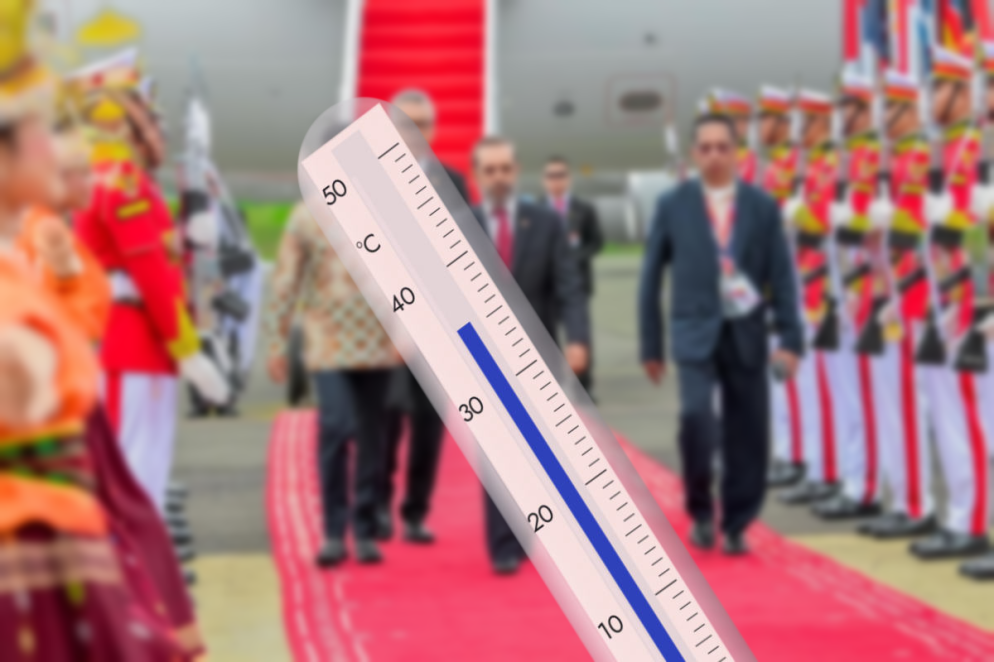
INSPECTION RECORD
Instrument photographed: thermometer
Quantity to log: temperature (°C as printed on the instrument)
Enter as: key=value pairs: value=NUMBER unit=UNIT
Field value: value=35.5 unit=°C
